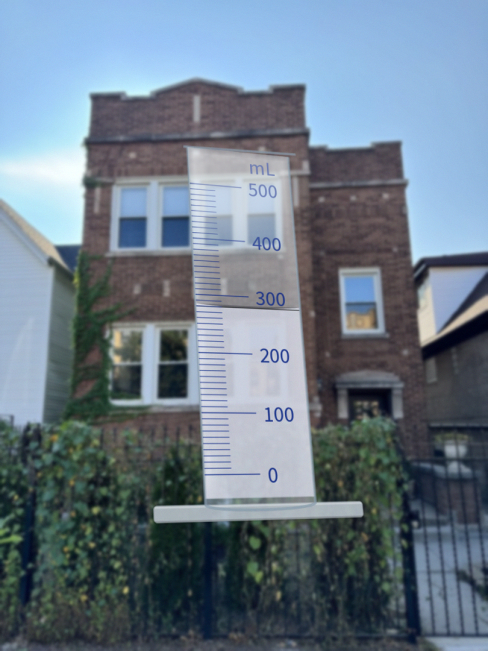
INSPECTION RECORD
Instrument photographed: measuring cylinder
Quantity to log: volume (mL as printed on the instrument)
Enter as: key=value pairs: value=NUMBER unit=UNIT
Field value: value=280 unit=mL
